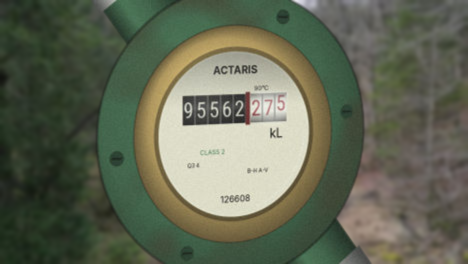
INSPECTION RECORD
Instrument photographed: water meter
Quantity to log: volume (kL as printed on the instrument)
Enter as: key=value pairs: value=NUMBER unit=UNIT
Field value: value=95562.275 unit=kL
